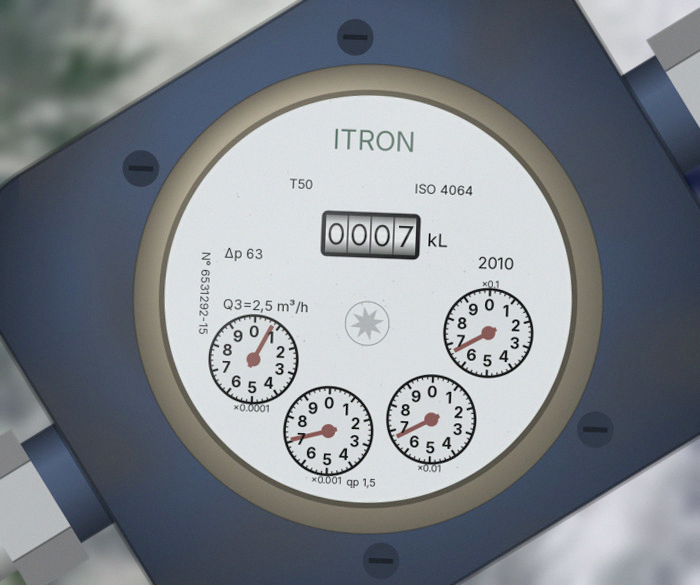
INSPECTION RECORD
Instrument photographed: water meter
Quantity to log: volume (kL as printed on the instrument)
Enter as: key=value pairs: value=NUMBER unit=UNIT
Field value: value=7.6670 unit=kL
